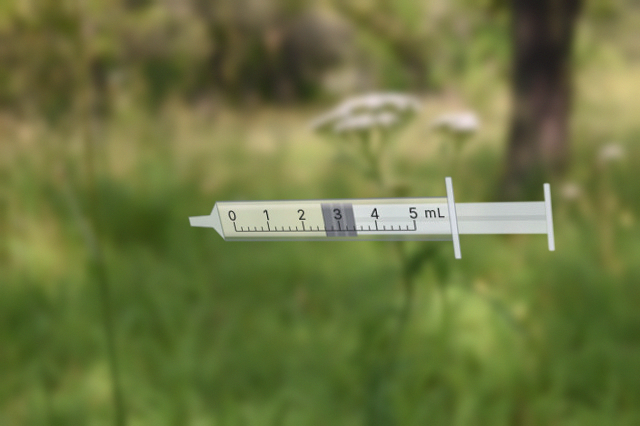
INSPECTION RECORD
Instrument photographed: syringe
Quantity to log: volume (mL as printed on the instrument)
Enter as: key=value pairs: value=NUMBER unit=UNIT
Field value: value=2.6 unit=mL
